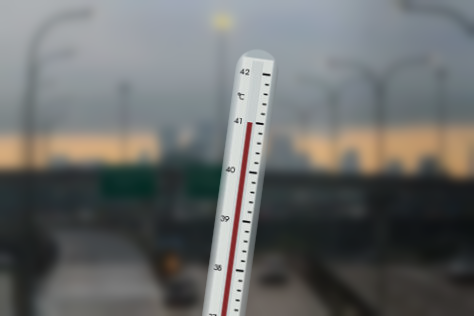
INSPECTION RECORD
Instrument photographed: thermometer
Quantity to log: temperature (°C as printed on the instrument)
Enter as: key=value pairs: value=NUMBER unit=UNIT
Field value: value=41 unit=°C
